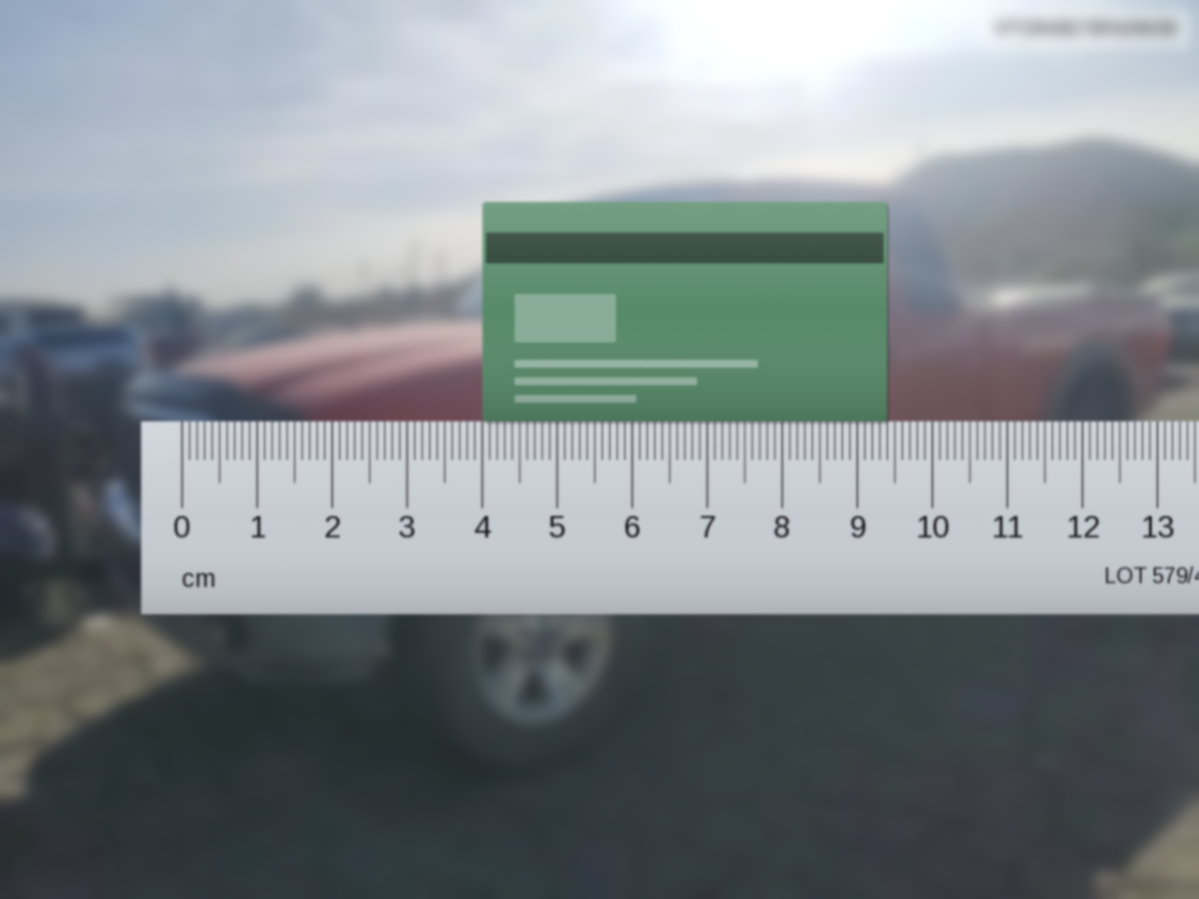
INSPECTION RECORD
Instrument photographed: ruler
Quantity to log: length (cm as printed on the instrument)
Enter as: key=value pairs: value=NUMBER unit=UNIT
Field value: value=5.4 unit=cm
